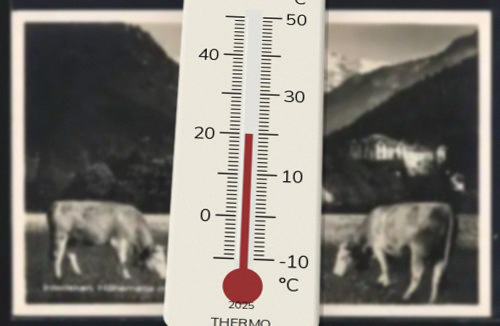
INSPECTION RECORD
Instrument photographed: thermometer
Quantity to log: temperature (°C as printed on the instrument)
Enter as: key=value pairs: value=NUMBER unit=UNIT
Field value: value=20 unit=°C
